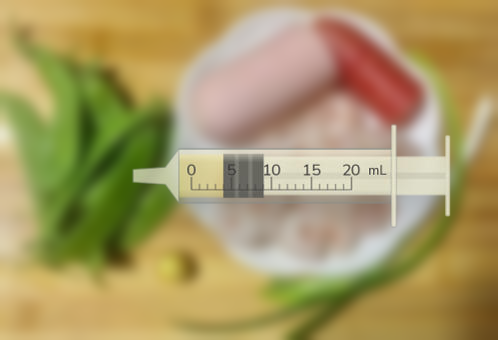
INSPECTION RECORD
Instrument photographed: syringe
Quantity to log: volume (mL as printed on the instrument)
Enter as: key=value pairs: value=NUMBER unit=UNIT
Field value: value=4 unit=mL
